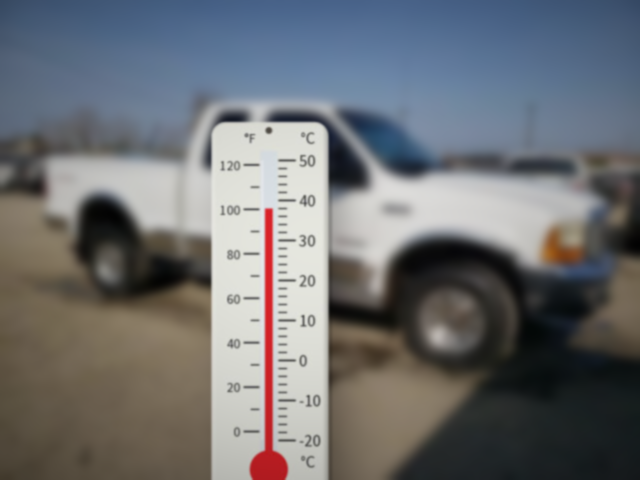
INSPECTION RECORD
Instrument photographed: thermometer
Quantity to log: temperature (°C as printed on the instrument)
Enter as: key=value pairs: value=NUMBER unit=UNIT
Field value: value=38 unit=°C
